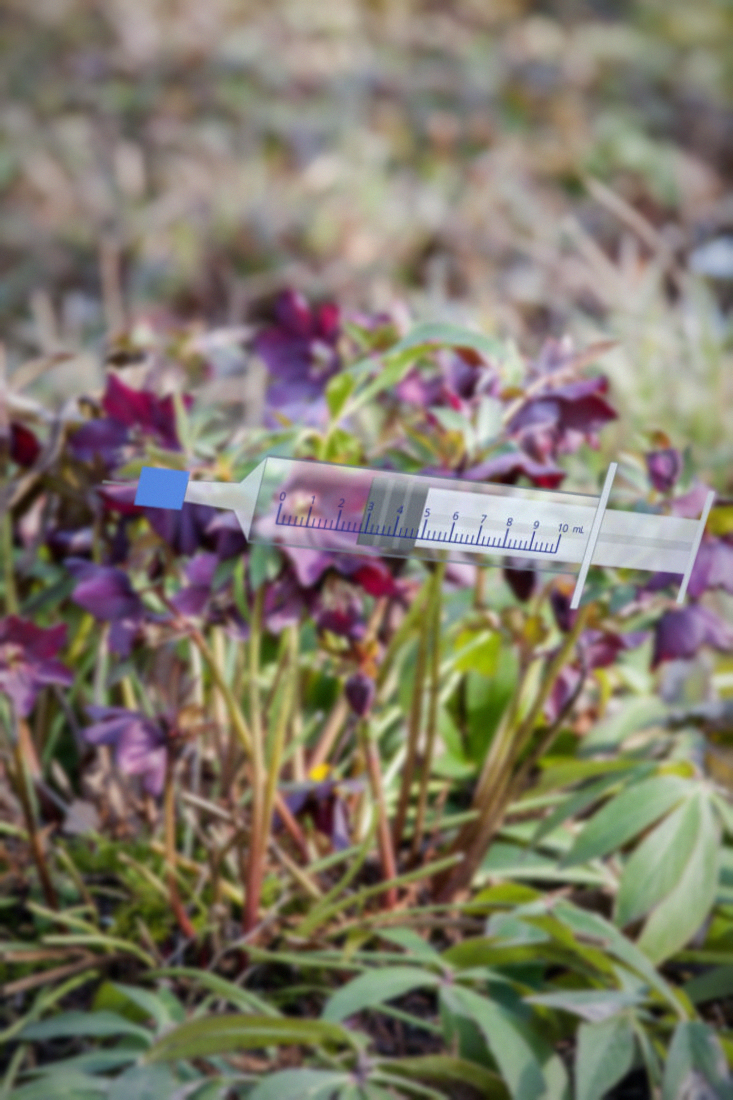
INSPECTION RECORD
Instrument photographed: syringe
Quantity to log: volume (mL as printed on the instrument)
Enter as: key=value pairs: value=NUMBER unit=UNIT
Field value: value=2.8 unit=mL
